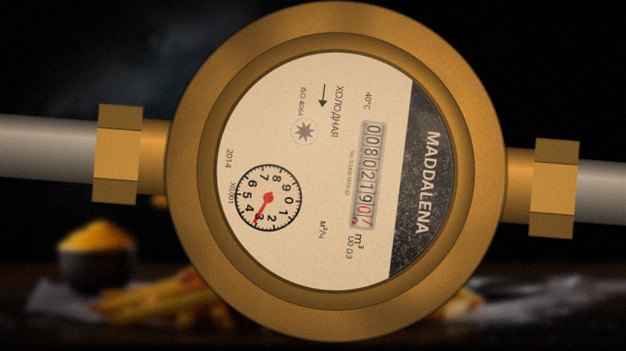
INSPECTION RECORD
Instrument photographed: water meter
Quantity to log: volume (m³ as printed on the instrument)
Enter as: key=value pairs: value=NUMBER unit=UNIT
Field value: value=80219.073 unit=m³
